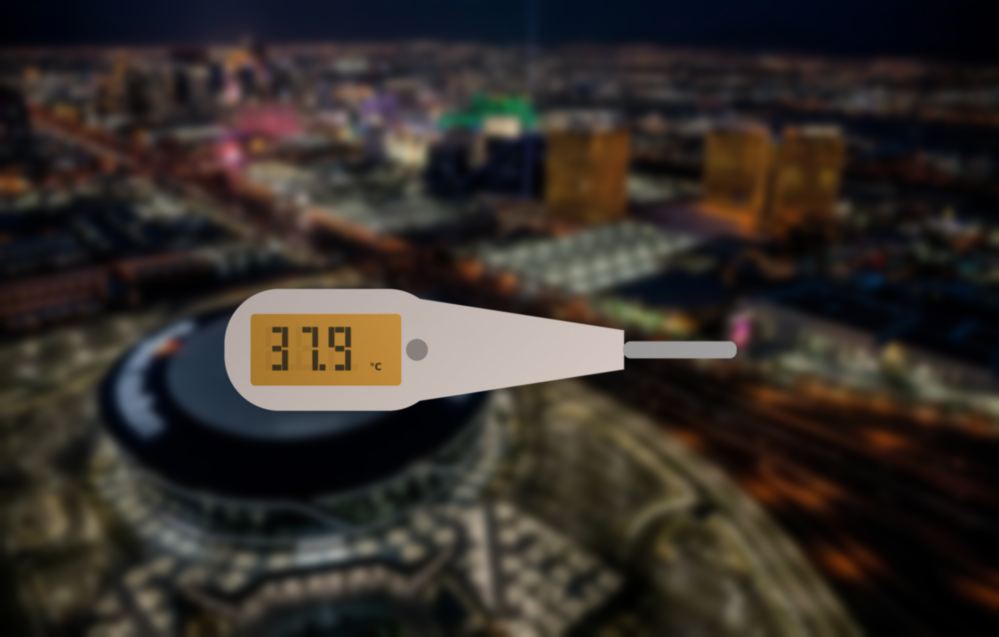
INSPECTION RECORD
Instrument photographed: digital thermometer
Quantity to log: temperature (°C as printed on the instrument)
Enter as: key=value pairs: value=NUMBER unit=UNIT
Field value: value=37.9 unit=°C
